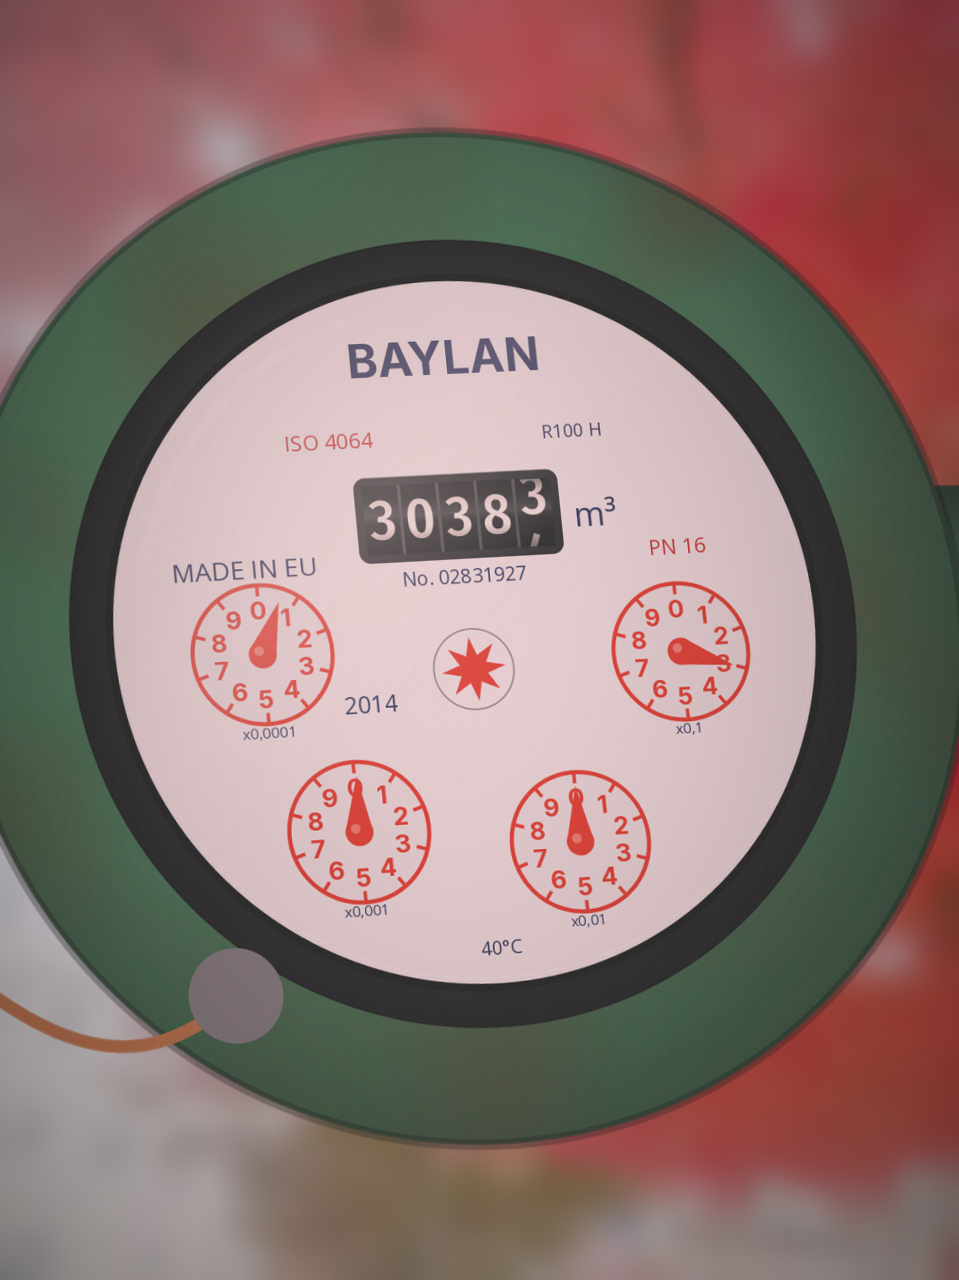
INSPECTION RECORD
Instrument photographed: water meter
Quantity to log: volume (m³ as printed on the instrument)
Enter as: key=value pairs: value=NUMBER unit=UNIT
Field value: value=30383.3000 unit=m³
